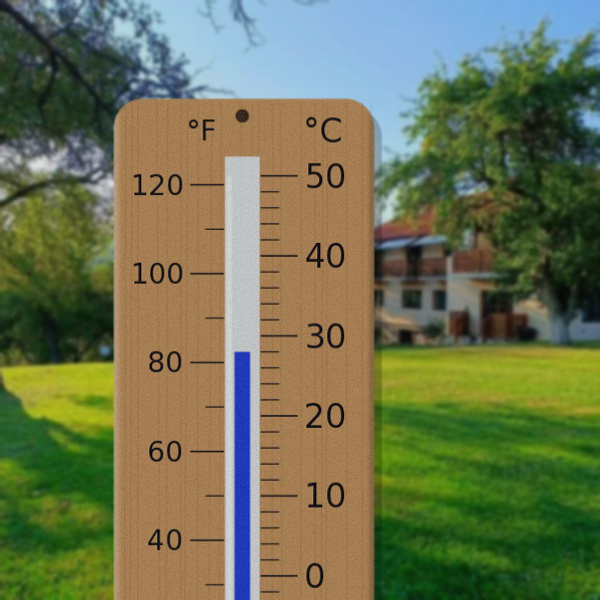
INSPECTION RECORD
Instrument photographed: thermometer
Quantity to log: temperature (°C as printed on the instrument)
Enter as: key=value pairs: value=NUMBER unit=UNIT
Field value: value=28 unit=°C
